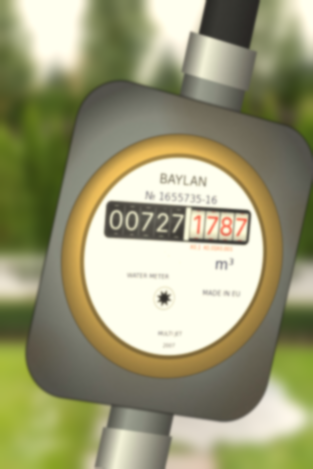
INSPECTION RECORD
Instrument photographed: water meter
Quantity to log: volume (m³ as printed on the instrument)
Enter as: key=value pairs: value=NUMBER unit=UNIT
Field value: value=727.1787 unit=m³
